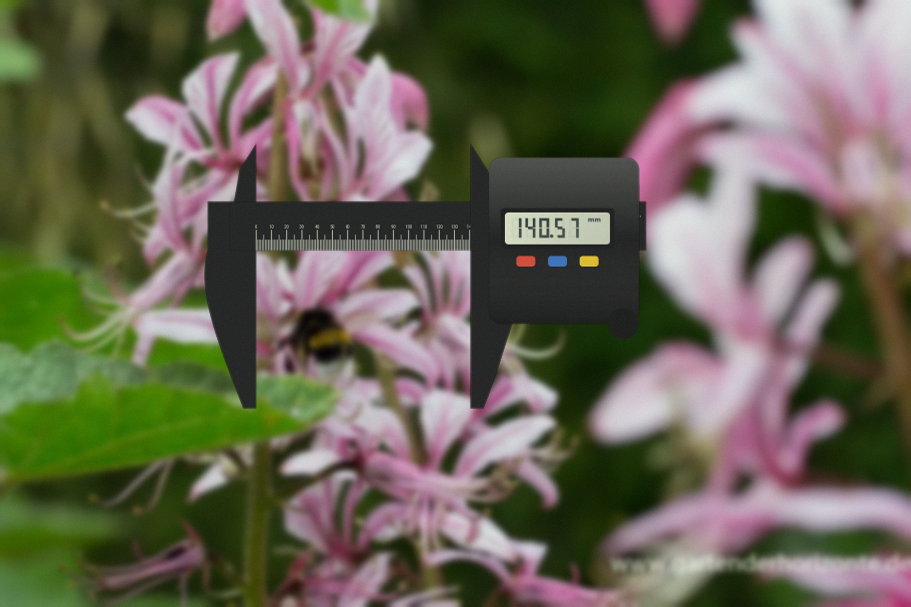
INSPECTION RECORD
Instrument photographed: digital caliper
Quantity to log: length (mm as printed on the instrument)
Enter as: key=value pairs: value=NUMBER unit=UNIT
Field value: value=140.57 unit=mm
